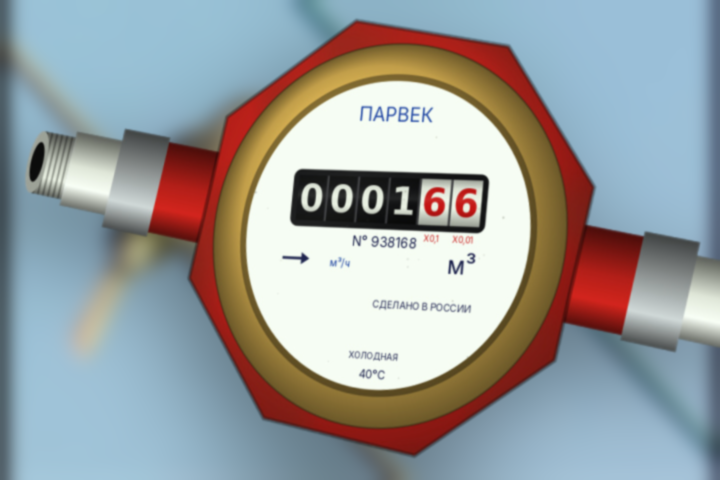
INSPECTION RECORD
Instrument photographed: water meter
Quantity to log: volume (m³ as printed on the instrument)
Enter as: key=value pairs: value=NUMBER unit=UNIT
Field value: value=1.66 unit=m³
